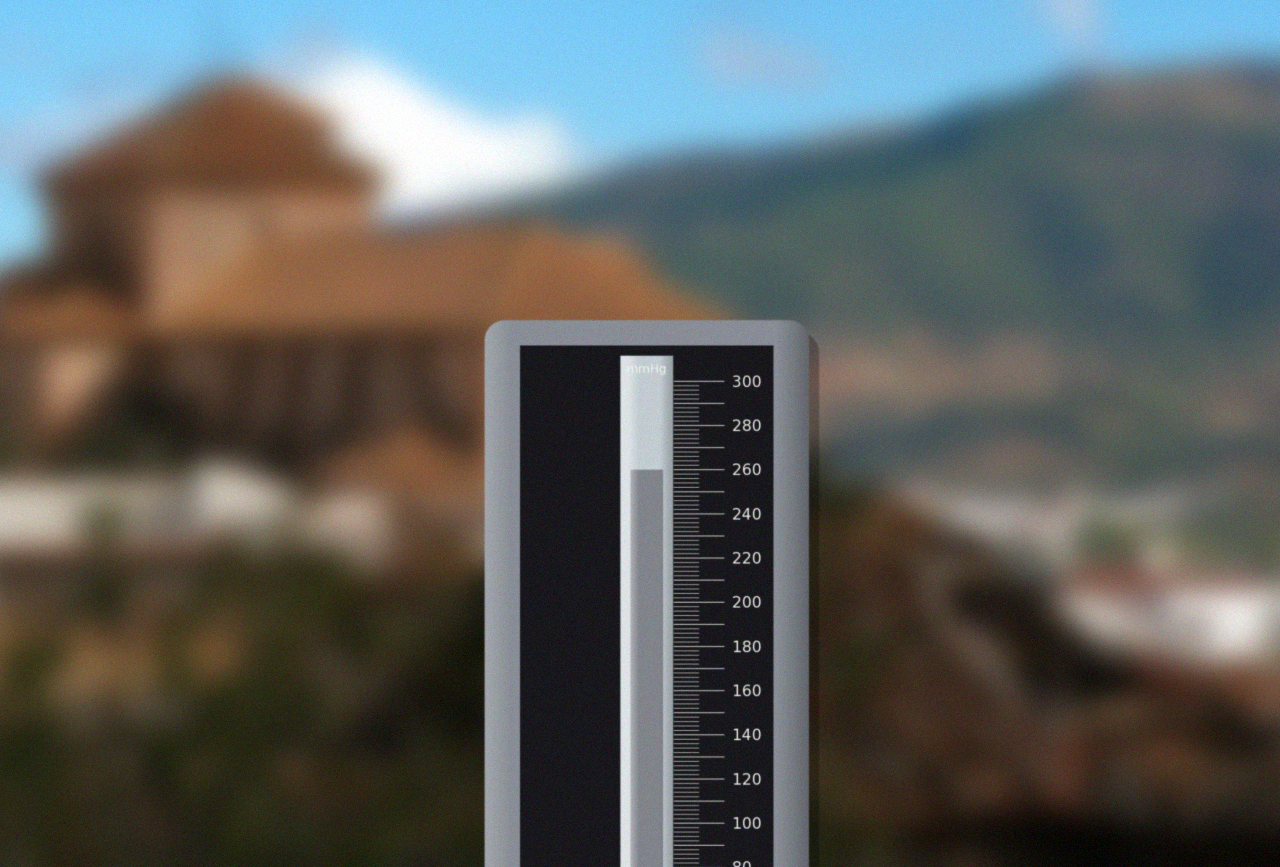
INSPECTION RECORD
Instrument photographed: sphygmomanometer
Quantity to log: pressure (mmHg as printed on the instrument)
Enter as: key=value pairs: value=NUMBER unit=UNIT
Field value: value=260 unit=mmHg
